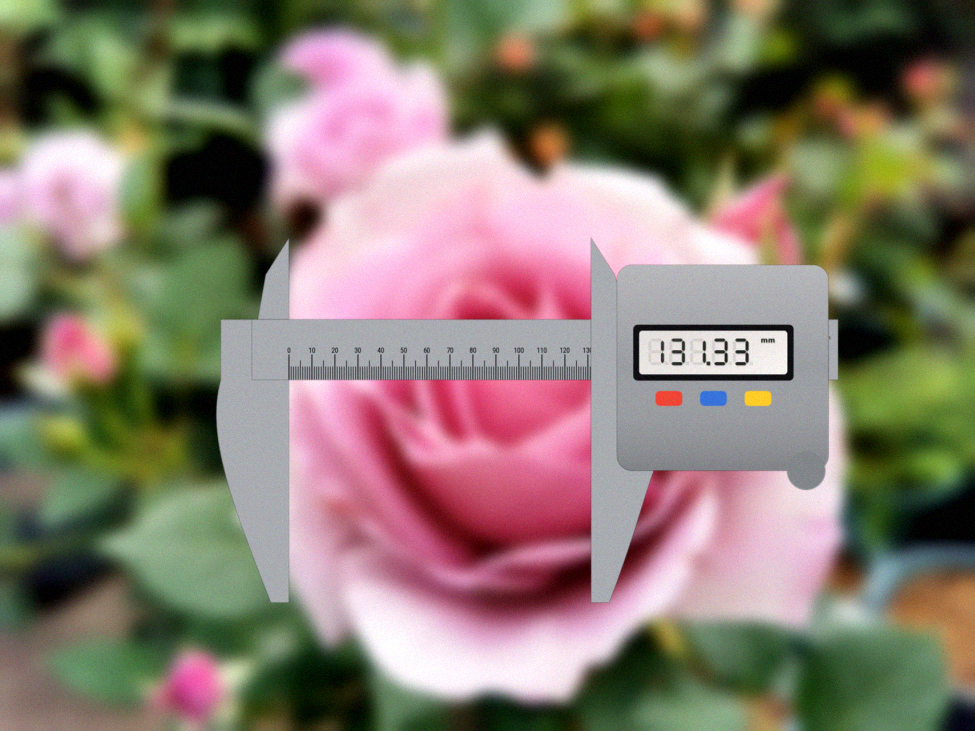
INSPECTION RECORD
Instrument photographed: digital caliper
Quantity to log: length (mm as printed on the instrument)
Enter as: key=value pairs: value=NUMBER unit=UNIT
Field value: value=131.33 unit=mm
